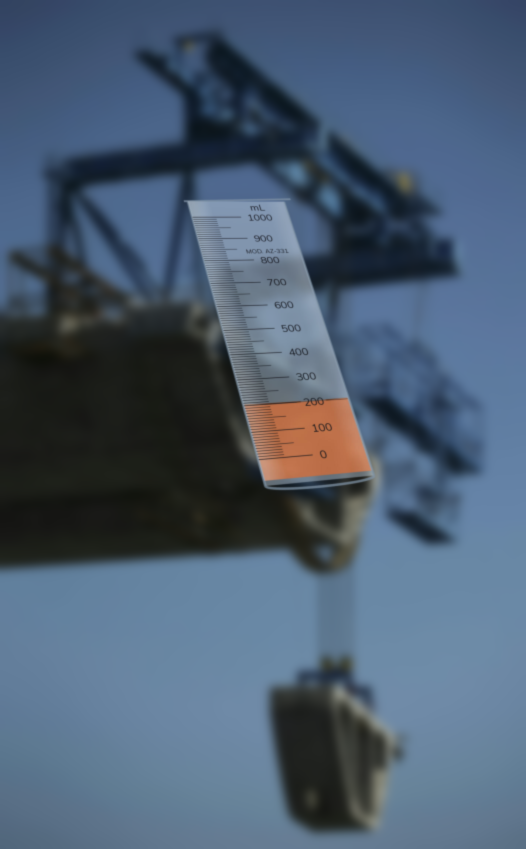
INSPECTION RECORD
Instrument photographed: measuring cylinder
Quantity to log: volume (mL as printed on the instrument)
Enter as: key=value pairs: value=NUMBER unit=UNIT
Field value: value=200 unit=mL
